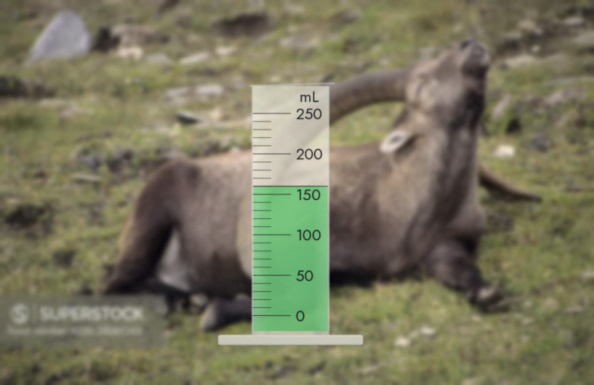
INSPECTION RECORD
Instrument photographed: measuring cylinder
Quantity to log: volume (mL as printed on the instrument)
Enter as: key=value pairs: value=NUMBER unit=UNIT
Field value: value=160 unit=mL
